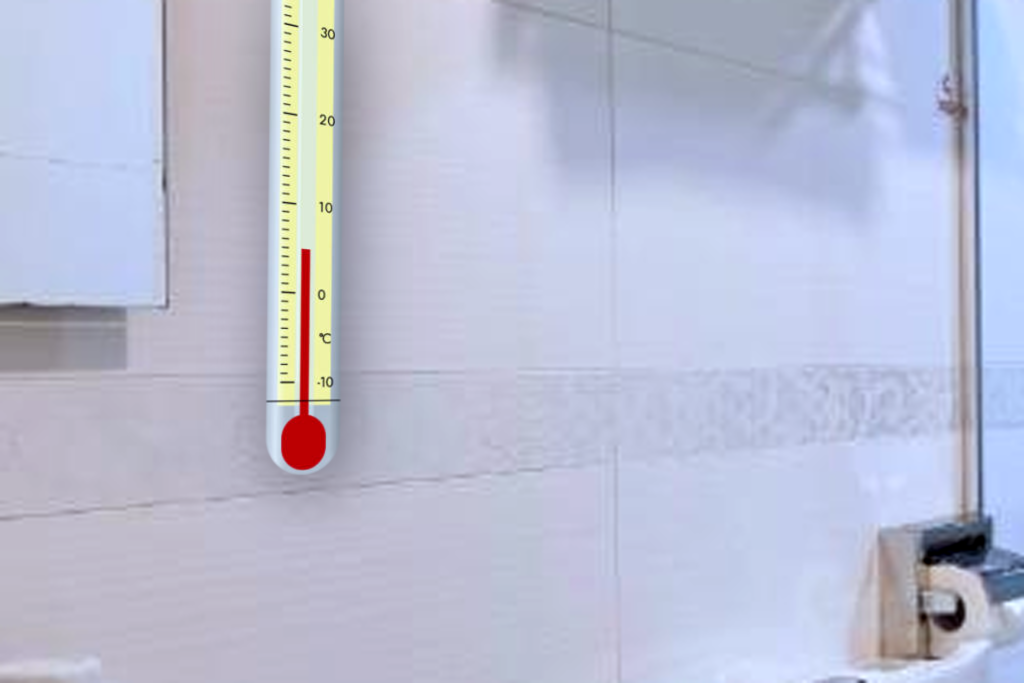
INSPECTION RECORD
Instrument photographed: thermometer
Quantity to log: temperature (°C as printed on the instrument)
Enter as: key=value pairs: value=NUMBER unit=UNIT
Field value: value=5 unit=°C
